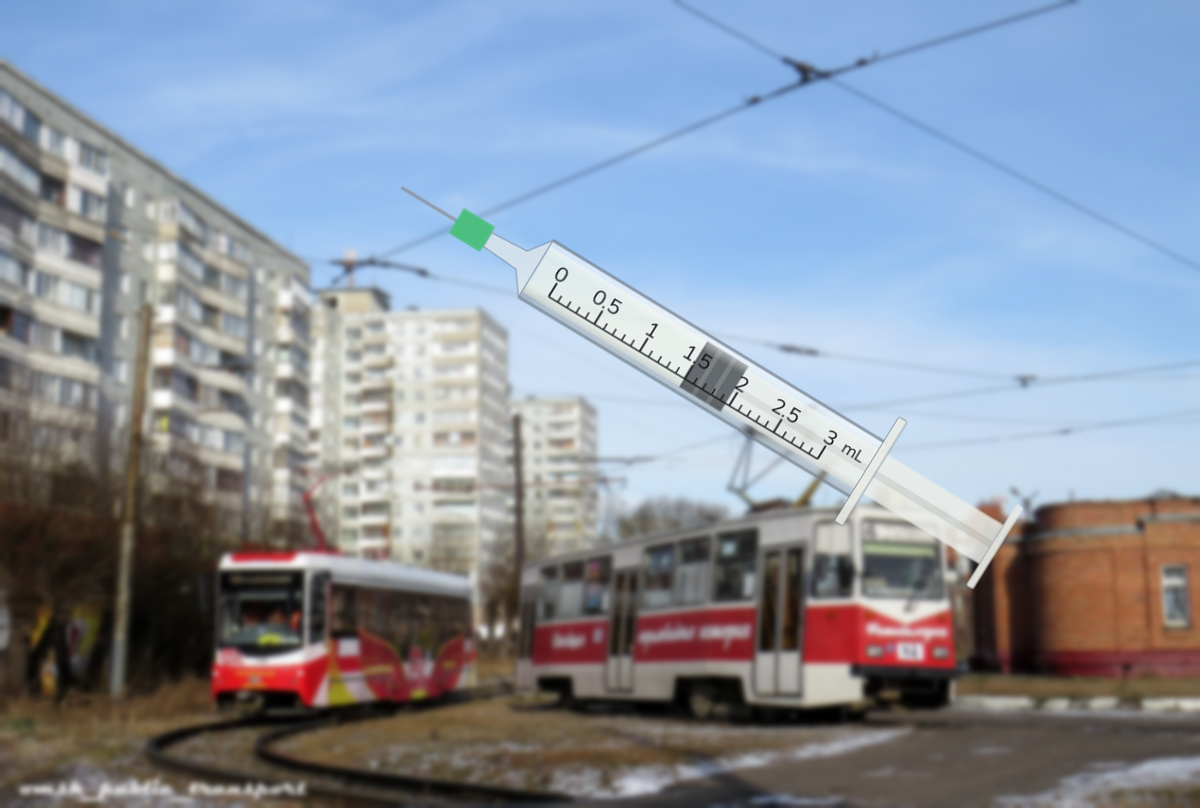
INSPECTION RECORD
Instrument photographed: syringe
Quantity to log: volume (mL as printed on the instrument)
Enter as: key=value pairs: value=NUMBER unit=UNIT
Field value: value=1.5 unit=mL
